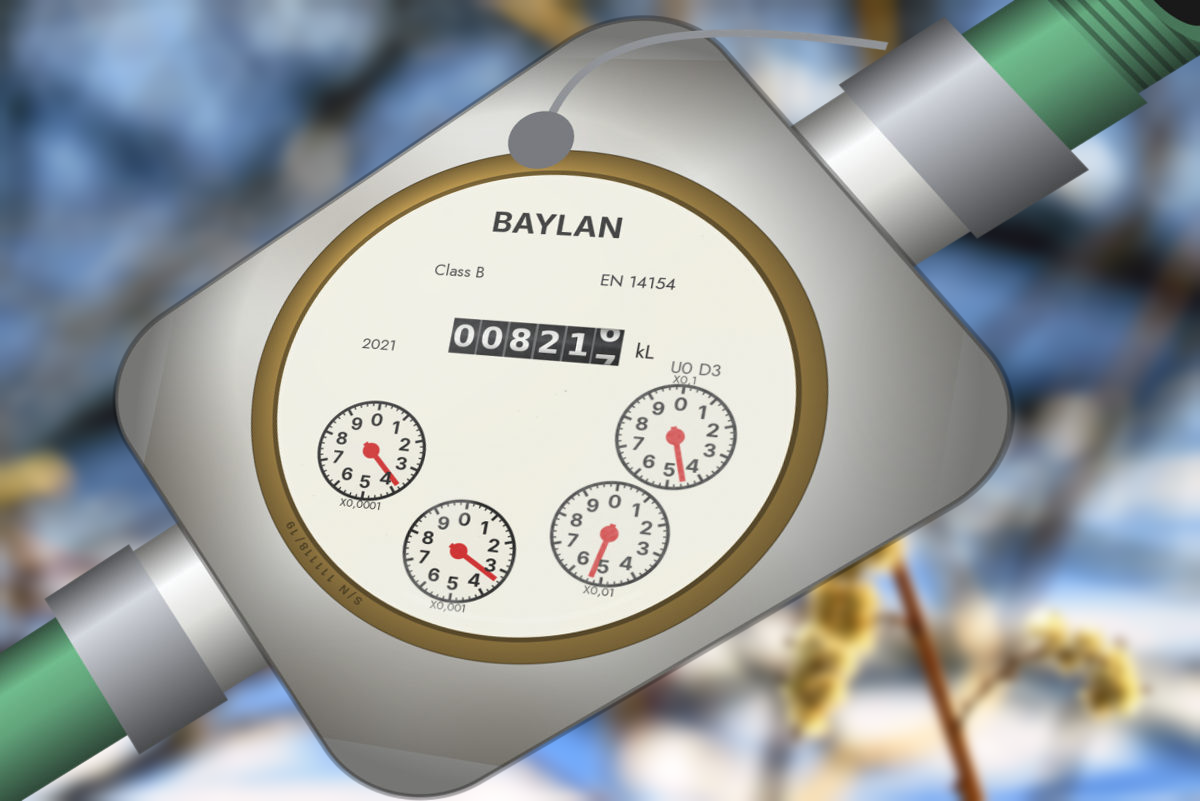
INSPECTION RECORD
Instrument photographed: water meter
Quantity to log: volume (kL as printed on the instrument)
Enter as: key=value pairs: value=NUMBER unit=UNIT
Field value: value=8216.4533 unit=kL
